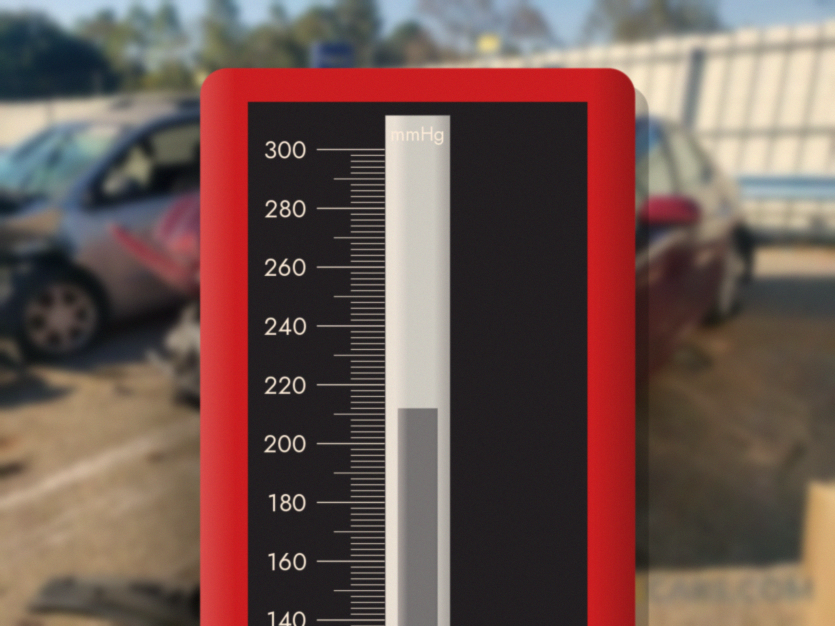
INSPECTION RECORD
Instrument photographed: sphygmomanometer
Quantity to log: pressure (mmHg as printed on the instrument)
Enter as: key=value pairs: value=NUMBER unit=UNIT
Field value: value=212 unit=mmHg
